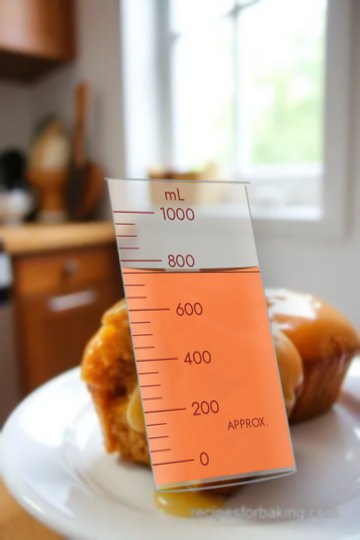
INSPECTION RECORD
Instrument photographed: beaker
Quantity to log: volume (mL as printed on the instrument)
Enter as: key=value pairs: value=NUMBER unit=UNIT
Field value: value=750 unit=mL
